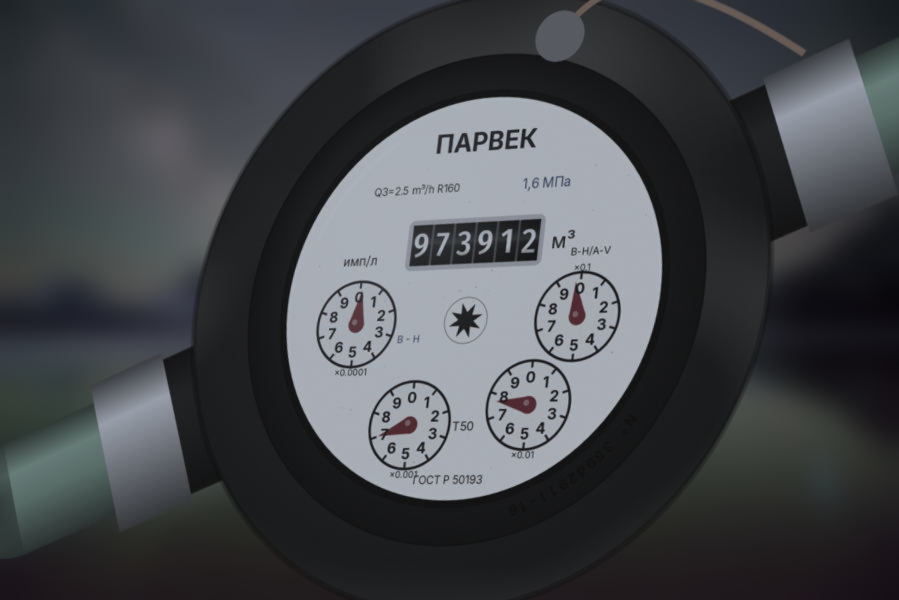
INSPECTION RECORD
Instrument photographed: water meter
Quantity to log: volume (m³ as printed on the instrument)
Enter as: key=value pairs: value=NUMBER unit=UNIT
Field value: value=973911.9770 unit=m³
